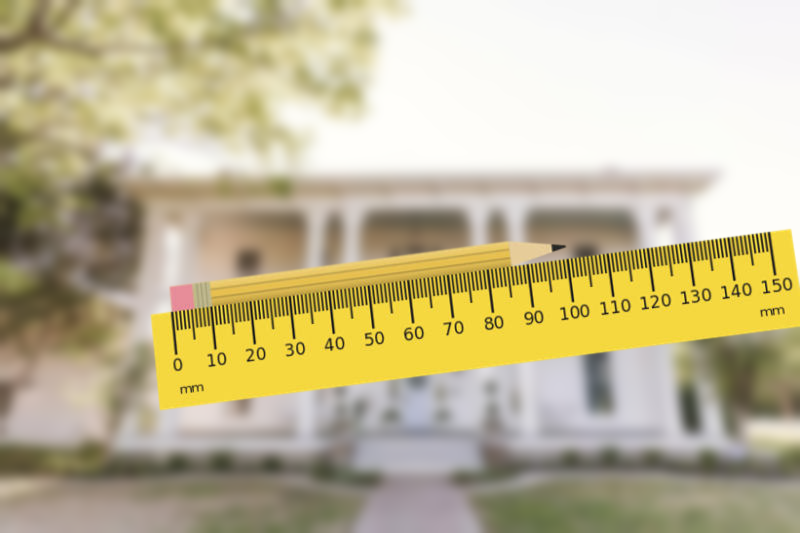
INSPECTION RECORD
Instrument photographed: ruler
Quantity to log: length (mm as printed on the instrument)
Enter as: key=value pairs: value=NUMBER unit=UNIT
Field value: value=100 unit=mm
